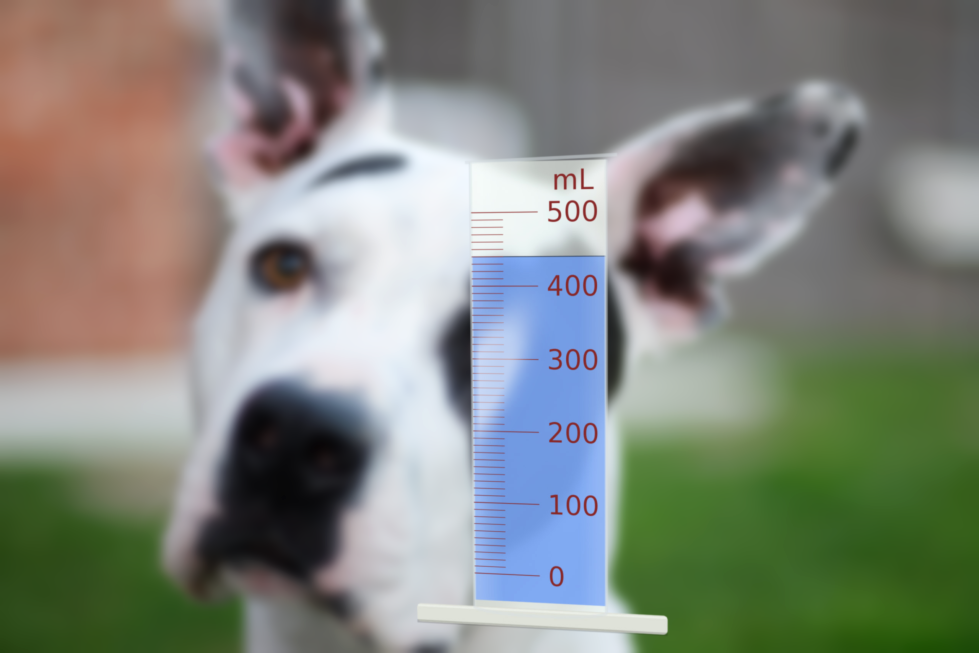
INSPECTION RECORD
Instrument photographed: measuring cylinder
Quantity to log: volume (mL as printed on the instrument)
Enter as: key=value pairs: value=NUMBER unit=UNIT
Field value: value=440 unit=mL
